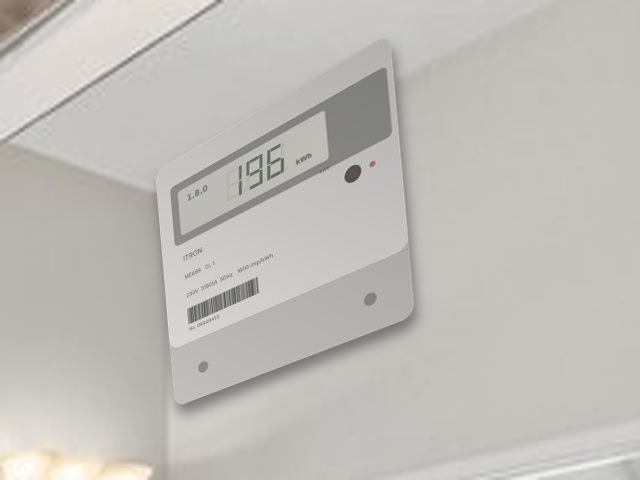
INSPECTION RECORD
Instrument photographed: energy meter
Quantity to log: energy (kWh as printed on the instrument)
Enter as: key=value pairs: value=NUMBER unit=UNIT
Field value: value=196 unit=kWh
